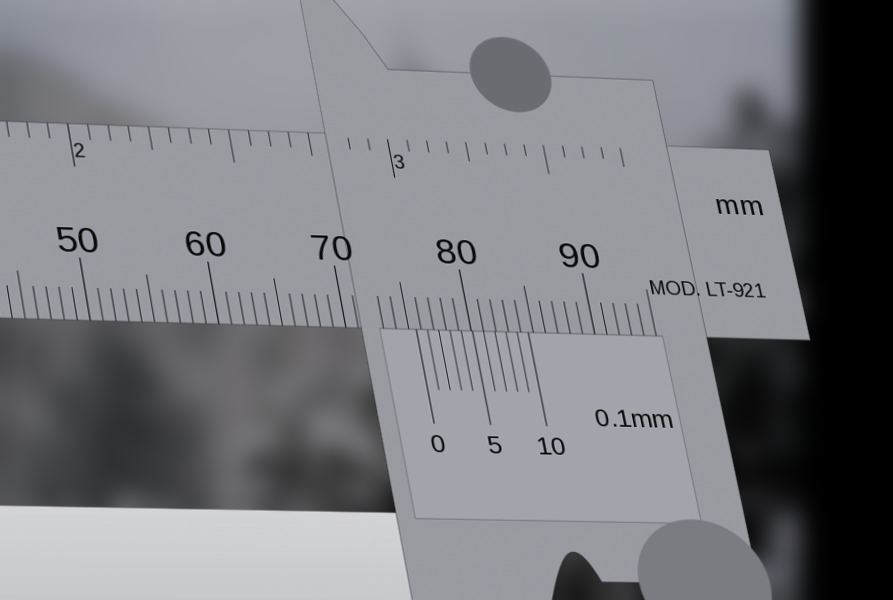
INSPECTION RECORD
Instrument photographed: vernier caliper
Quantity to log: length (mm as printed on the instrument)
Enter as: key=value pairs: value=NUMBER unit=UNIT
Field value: value=75.6 unit=mm
